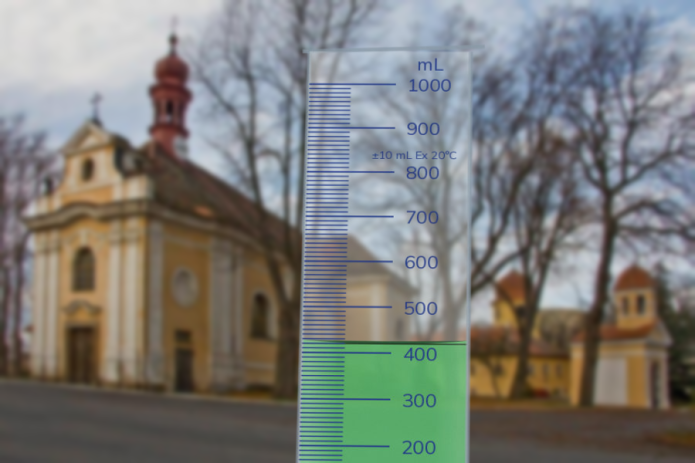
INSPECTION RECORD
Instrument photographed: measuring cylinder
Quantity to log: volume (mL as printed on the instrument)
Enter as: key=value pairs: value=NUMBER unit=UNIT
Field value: value=420 unit=mL
